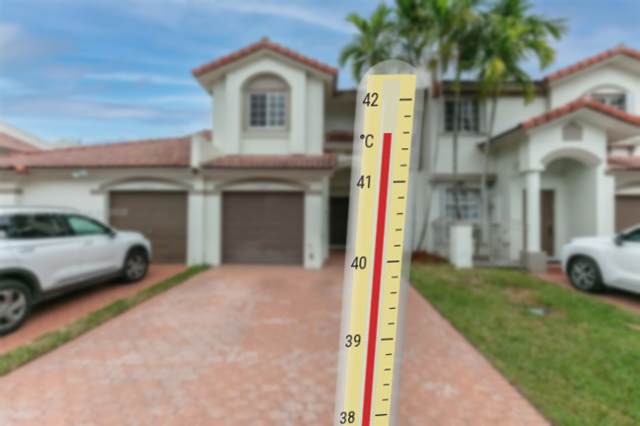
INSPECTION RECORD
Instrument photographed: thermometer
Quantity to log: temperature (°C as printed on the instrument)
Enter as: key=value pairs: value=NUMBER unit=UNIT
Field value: value=41.6 unit=°C
